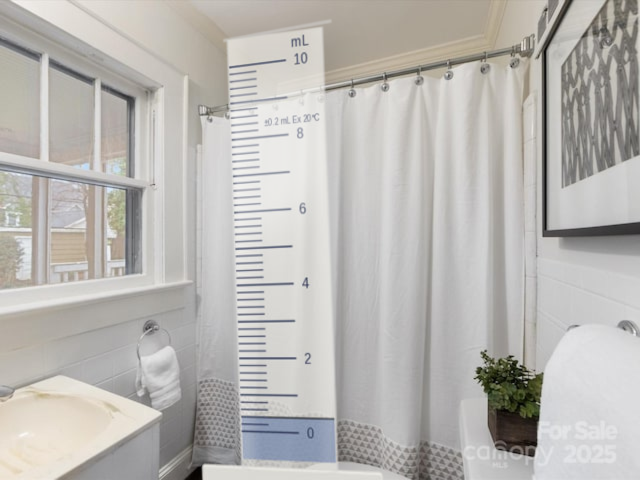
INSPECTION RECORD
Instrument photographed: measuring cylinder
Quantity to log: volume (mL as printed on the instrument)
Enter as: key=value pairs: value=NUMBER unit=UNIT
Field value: value=0.4 unit=mL
